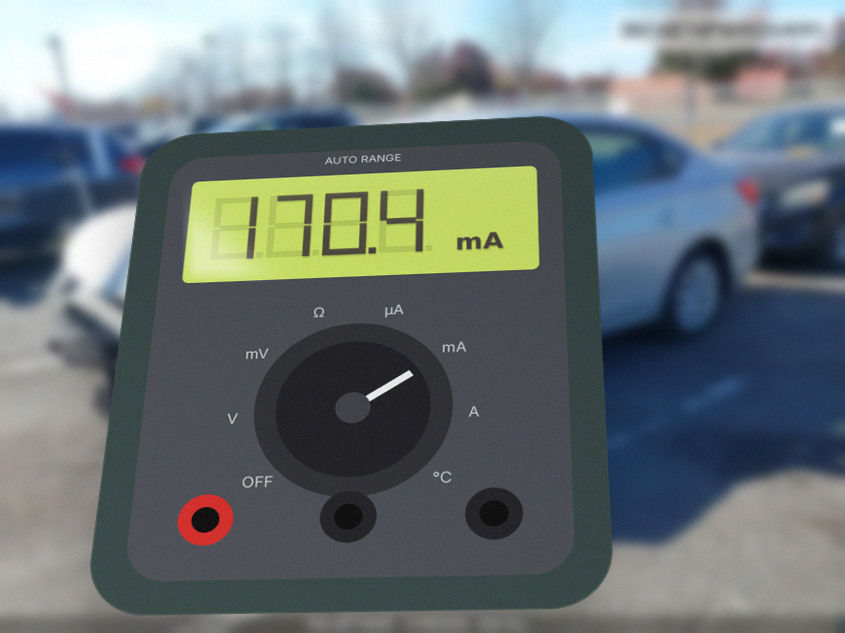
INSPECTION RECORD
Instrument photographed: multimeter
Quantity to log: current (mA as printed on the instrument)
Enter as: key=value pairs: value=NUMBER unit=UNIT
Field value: value=170.4 unit=mA
